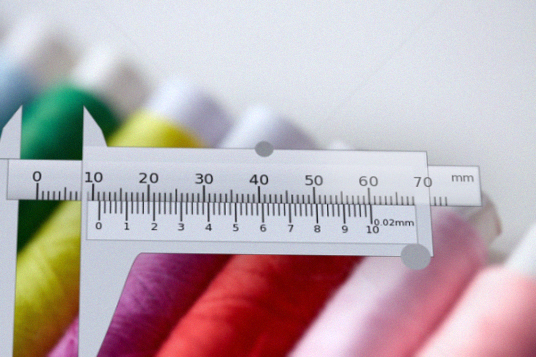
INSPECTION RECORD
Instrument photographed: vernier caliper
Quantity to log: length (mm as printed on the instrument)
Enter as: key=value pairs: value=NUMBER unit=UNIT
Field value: value=11.2 unit=mm
